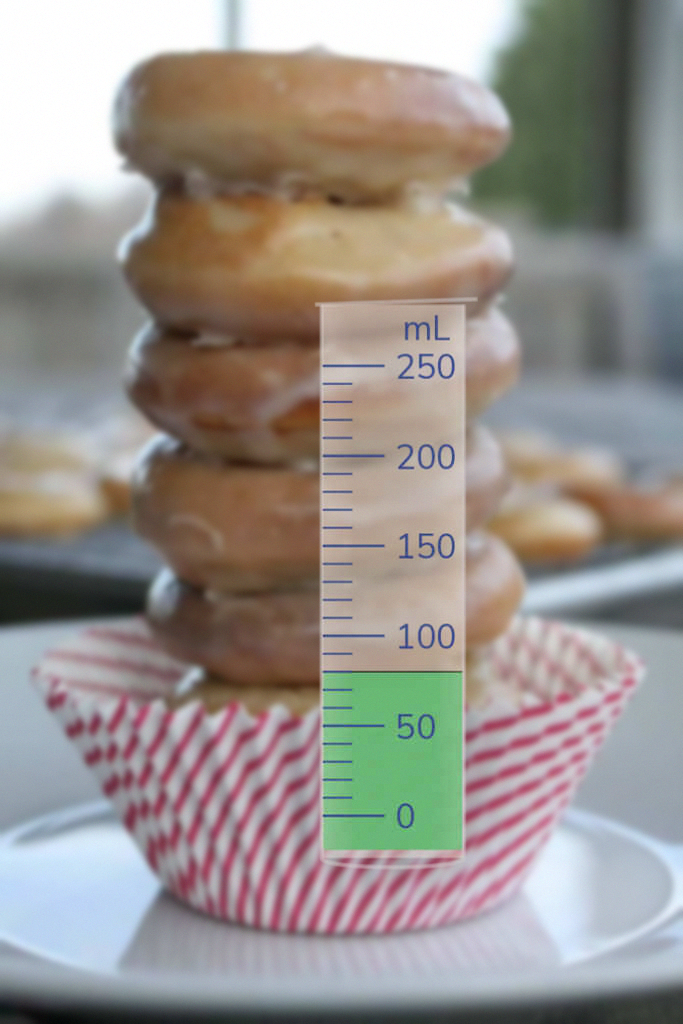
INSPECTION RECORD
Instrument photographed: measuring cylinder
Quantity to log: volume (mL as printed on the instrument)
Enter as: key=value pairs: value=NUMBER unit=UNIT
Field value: value=80 unit=mL
